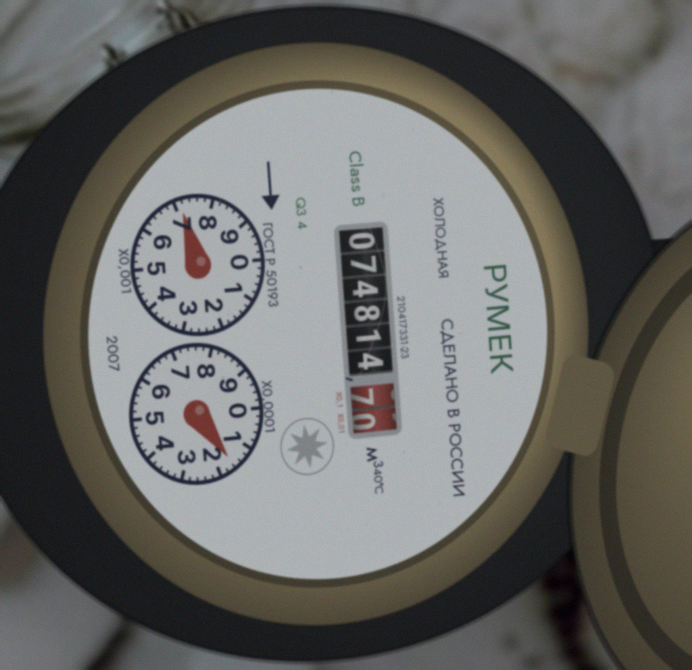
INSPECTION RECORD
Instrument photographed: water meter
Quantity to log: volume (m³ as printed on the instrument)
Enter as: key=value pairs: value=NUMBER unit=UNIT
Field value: value=74814.6971 unit=m³
